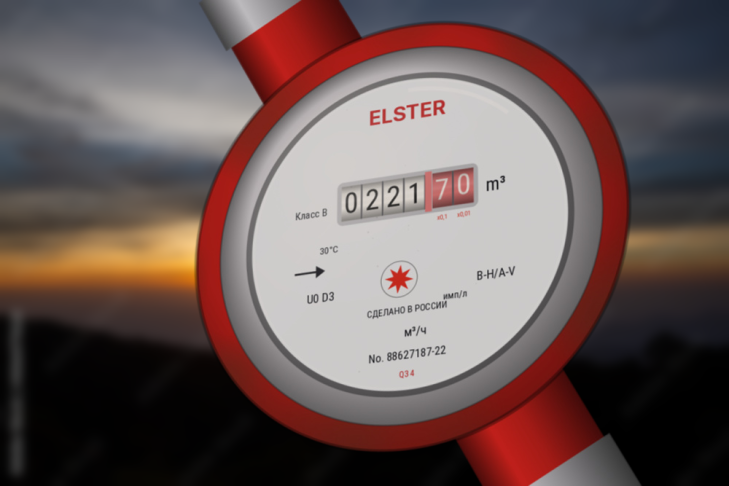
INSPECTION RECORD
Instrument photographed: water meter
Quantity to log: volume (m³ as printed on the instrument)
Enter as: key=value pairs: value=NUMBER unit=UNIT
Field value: value=221.70 unit=m³
